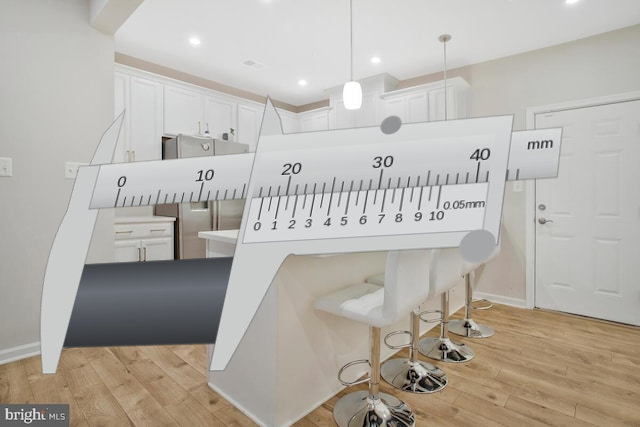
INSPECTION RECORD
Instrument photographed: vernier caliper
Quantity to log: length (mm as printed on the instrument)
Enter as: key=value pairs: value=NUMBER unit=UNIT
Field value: value=17.4 unit=mm
